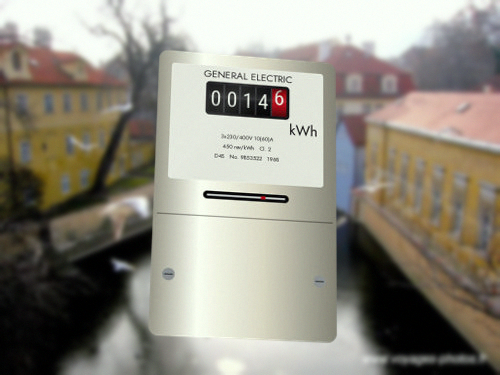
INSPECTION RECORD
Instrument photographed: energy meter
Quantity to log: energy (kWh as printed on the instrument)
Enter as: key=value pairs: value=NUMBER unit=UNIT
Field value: value=14.6 unit=kWh
